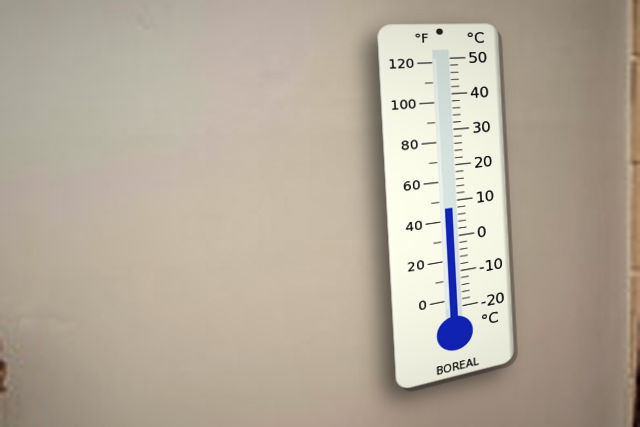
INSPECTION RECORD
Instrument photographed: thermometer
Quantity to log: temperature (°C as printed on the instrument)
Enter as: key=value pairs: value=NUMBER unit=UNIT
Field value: value=8 unit=°C
